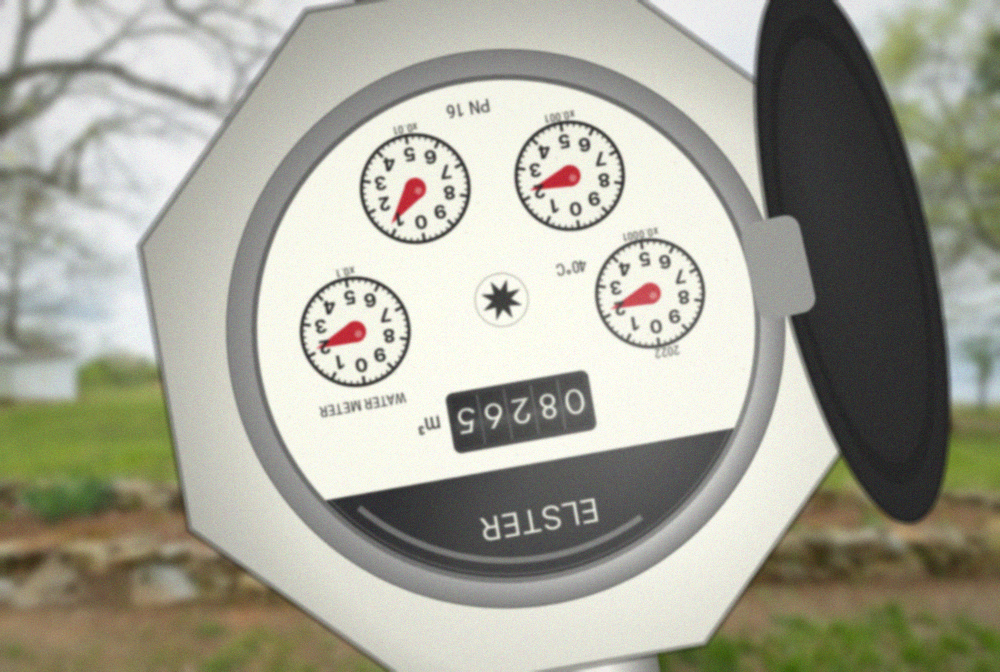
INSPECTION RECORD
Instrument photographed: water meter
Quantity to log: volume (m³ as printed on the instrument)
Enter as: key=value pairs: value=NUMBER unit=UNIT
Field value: value=8265.2122 unit=m³
